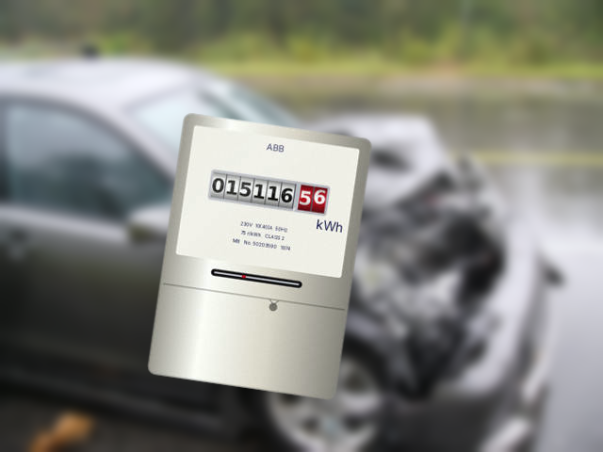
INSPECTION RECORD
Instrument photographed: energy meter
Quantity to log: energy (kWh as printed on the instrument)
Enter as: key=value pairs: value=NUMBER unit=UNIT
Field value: value=15116.56 unit=kWh
